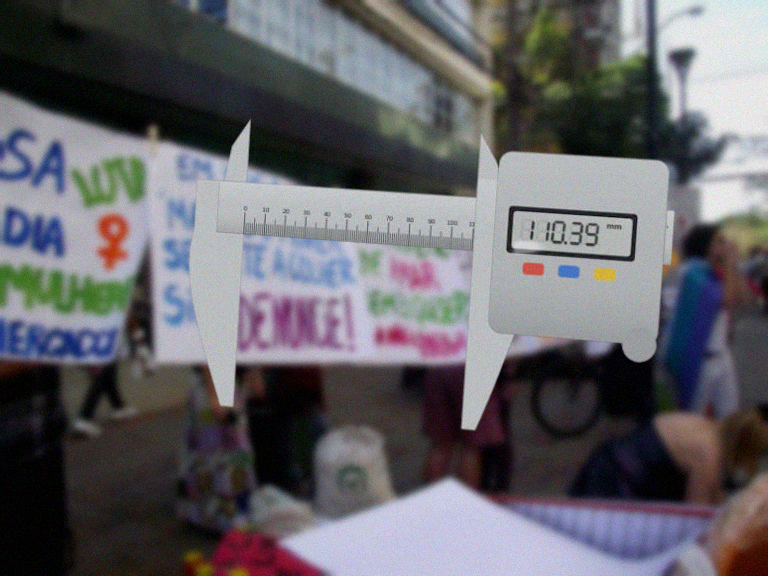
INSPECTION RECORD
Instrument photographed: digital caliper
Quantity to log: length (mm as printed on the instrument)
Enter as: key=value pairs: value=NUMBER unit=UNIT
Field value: value=110.39 unit=mm
